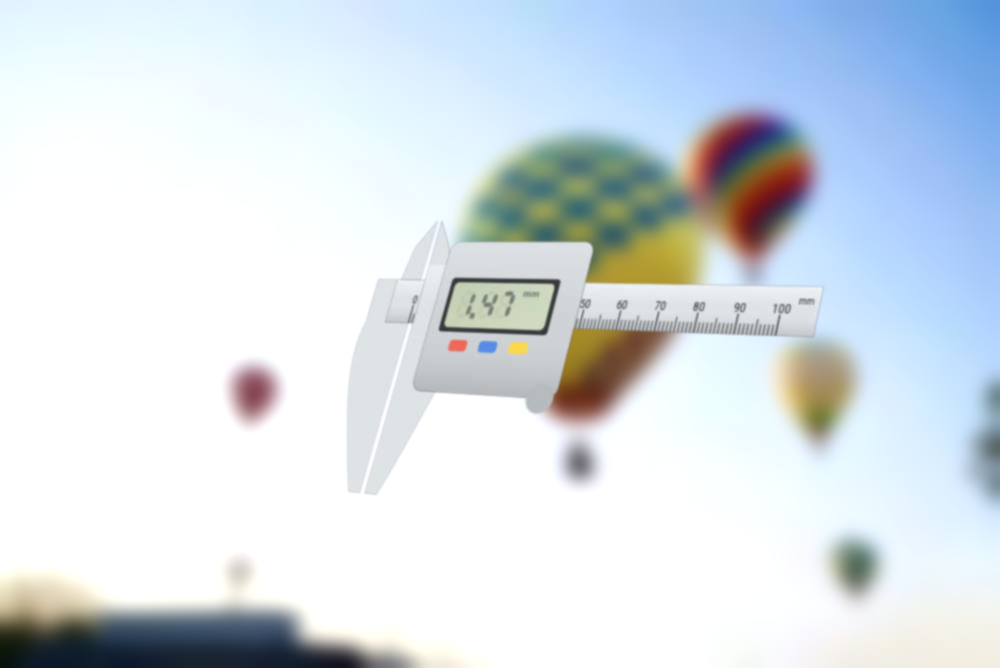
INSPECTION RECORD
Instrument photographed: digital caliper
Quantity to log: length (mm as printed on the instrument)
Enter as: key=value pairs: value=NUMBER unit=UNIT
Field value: value=1.47 unit=mm
